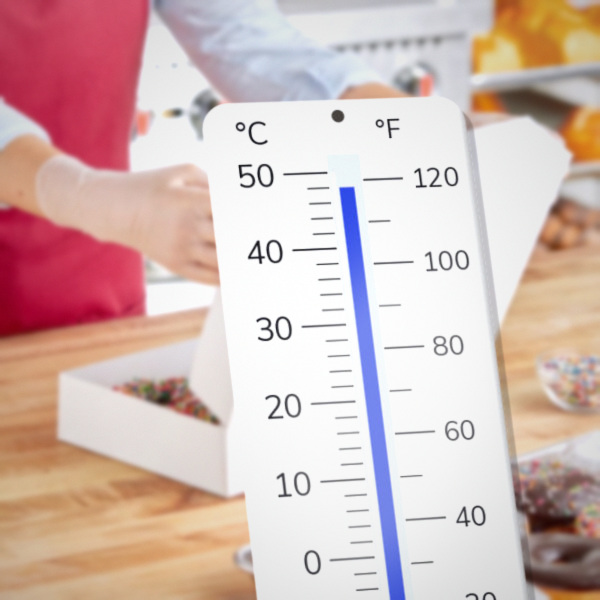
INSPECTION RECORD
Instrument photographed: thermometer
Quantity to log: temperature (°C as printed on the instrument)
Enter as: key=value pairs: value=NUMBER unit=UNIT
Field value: value=48 unit=°C
